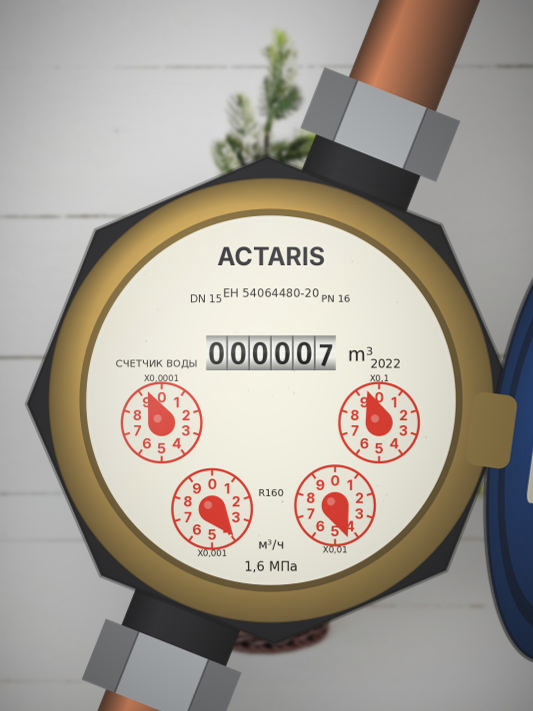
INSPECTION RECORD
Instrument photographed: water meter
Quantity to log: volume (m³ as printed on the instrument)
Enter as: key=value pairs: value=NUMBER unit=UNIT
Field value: value=6.9439 unit=m³
